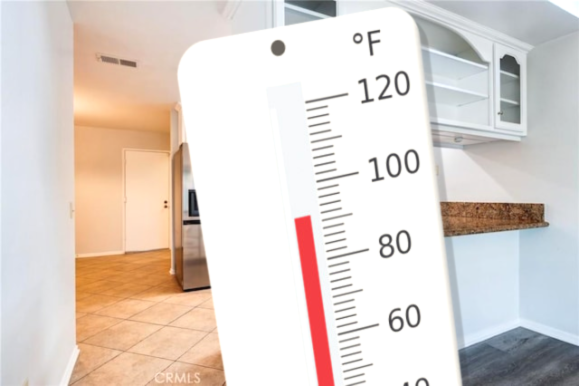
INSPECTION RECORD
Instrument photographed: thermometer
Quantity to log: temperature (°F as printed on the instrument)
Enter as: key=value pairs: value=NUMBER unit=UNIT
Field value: value=92 unit=°F
